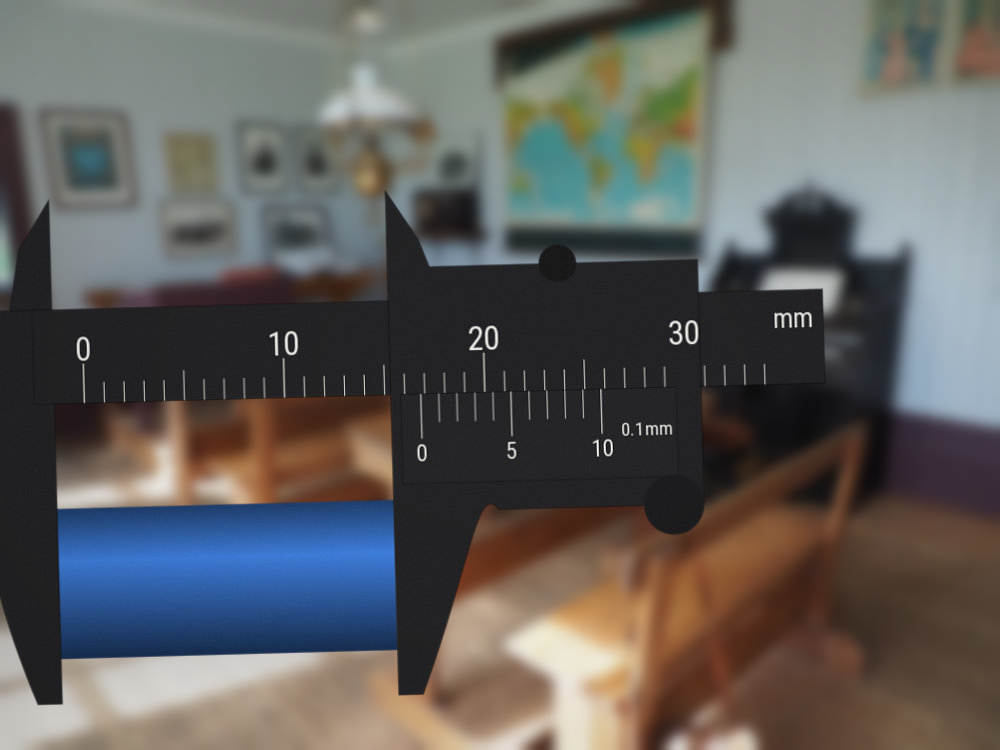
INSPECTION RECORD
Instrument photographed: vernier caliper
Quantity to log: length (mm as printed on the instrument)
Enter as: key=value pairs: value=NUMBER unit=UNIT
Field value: value=16.8 unit=mm
